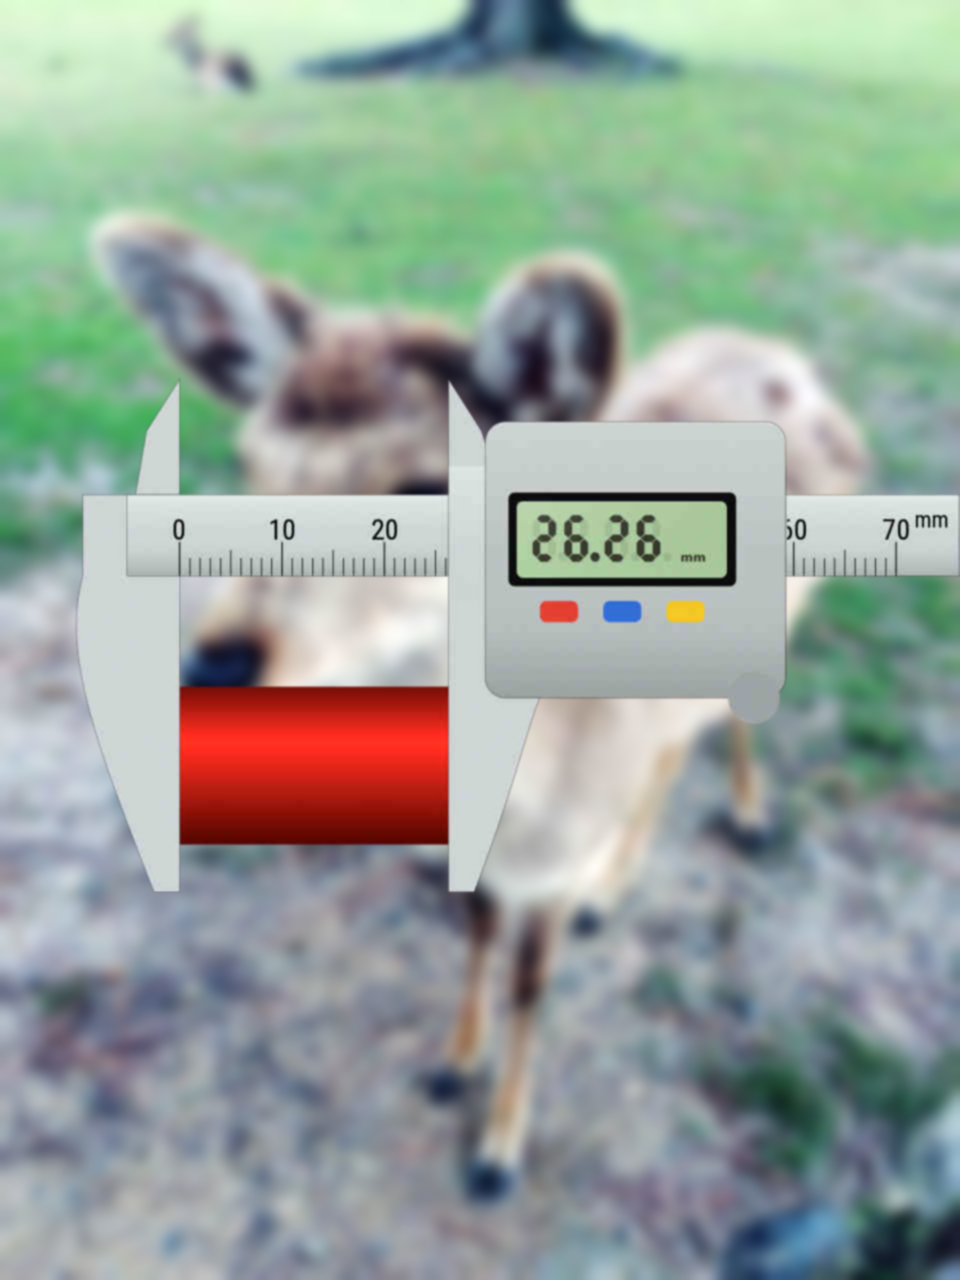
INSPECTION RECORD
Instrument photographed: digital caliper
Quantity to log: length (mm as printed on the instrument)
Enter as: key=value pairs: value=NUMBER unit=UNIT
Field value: value=26.26 unit=mm
